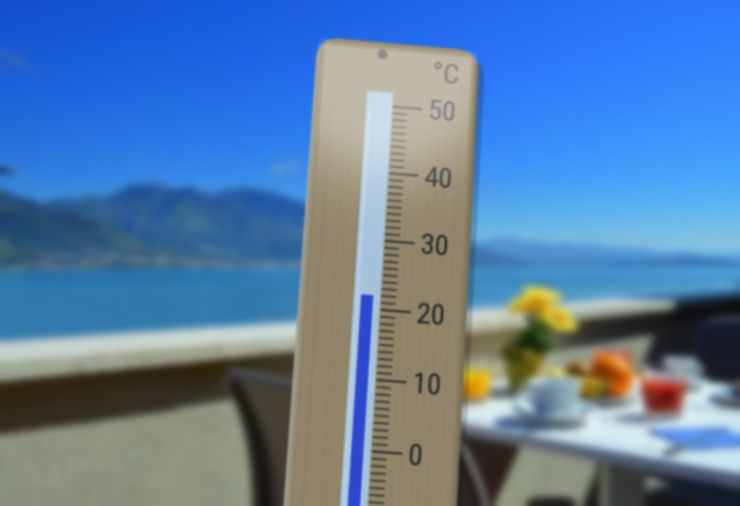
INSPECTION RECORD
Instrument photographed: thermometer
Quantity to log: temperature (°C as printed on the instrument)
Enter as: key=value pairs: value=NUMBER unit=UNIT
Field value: value=22 unit=°C
